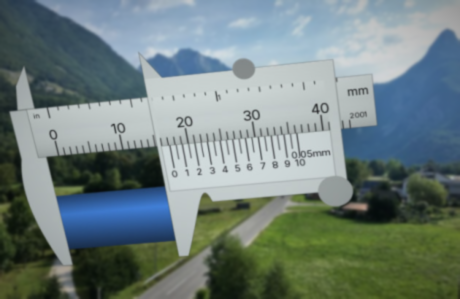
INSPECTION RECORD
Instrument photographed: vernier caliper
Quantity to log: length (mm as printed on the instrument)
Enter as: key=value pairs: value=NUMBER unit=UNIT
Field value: value=17.2 unit=mm
